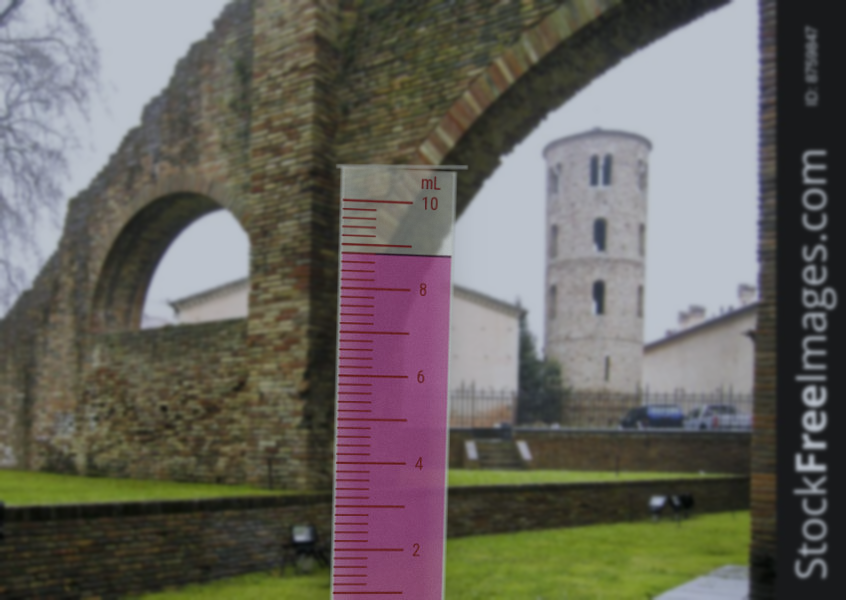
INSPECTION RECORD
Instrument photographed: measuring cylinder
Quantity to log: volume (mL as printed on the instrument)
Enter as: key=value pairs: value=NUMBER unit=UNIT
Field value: value=8.8 unit=mL
